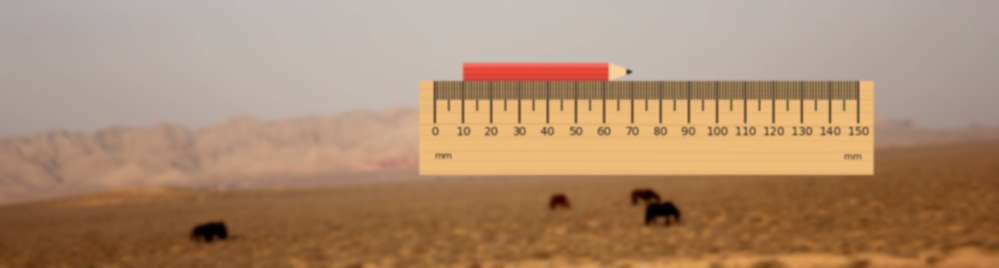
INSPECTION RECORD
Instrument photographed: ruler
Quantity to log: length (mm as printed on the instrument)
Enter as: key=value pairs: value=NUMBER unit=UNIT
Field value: value=60 unit=mm
